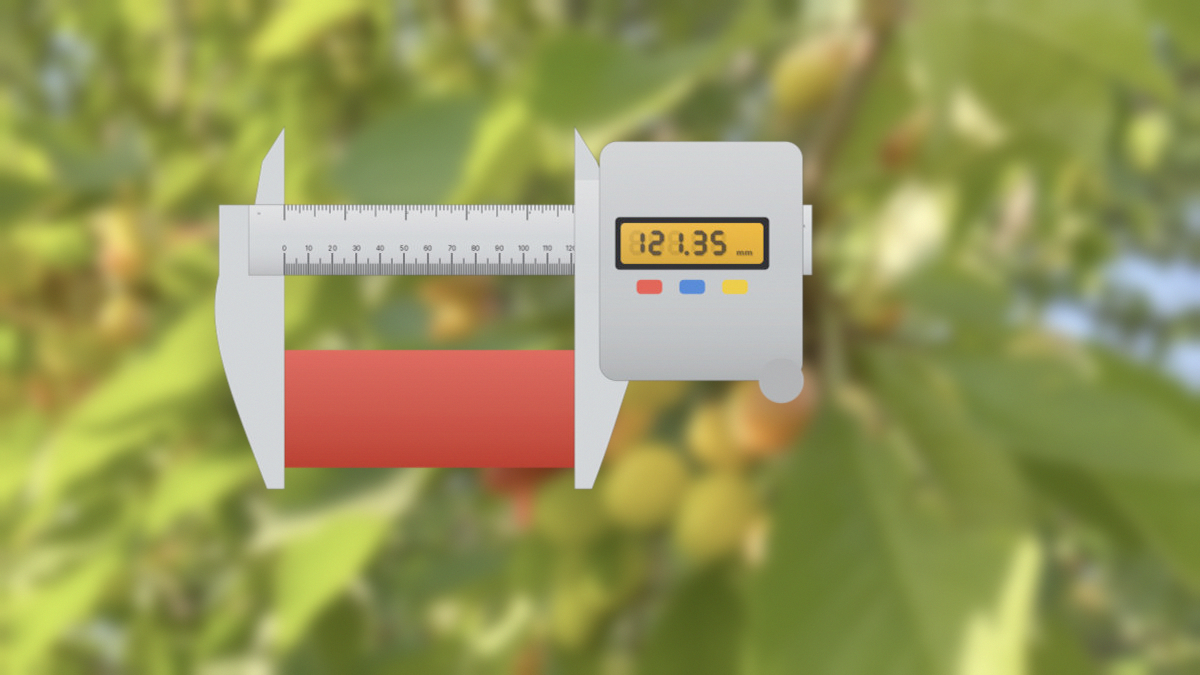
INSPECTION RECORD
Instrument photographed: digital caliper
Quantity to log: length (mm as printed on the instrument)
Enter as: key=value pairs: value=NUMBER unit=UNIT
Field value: value=121.35 unit=mm
